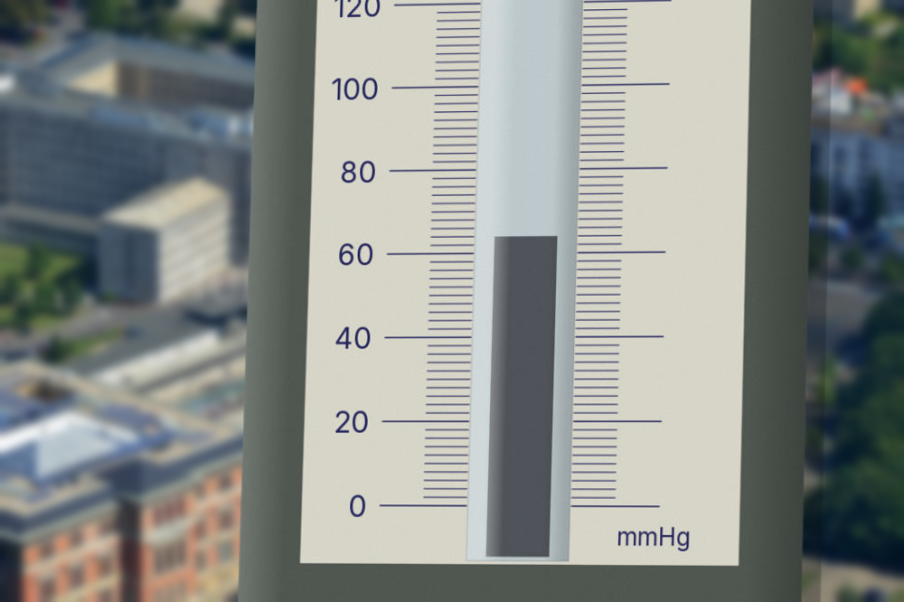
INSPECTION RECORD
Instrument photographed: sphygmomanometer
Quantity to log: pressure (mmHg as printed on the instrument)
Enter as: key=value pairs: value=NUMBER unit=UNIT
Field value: value=64 unit=mmHg
